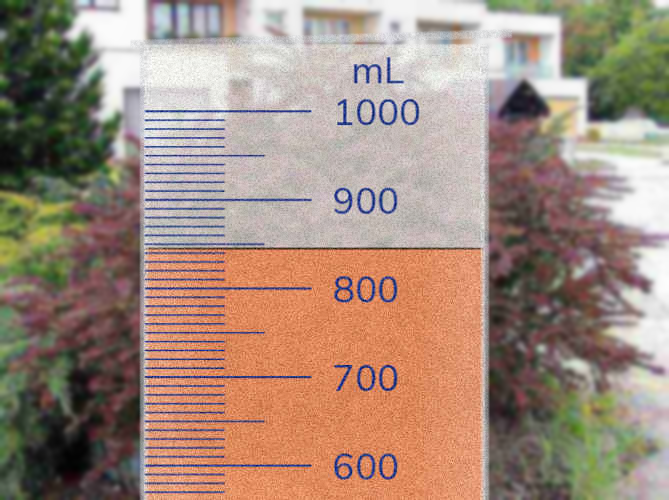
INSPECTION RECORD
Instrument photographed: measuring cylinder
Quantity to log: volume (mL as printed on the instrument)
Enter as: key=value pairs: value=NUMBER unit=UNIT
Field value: value=845 unit=mL
